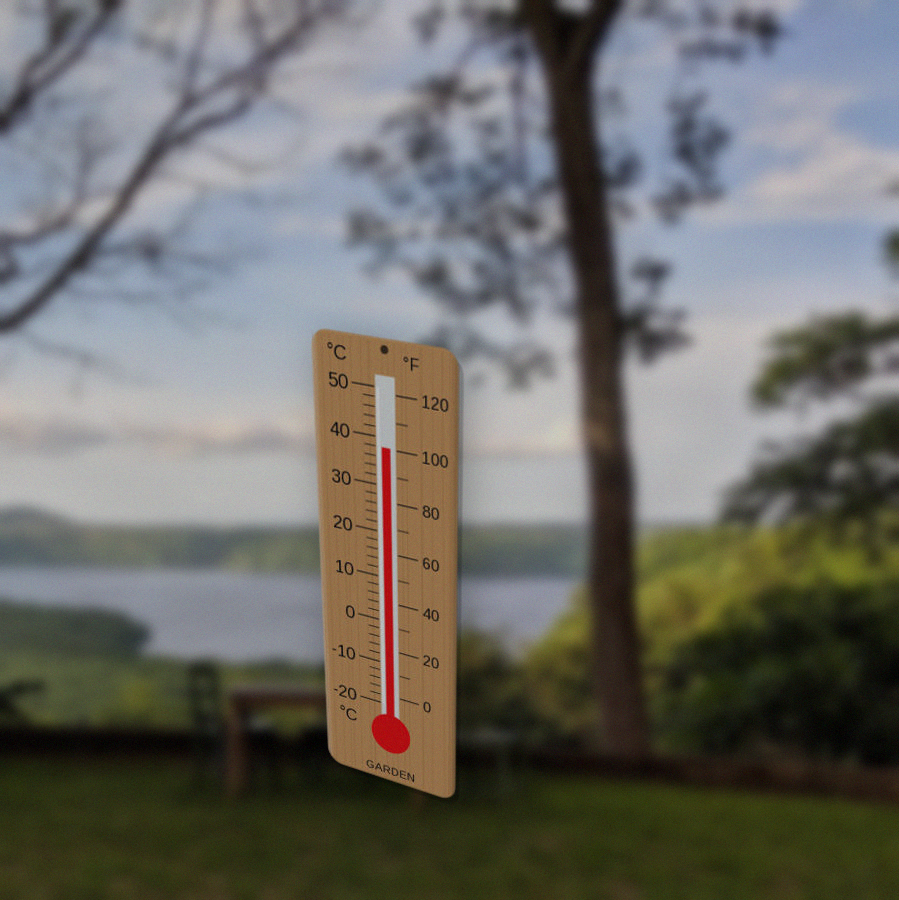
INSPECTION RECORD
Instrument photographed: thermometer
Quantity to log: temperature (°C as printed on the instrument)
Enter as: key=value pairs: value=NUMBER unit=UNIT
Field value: value=38 unit=°C
